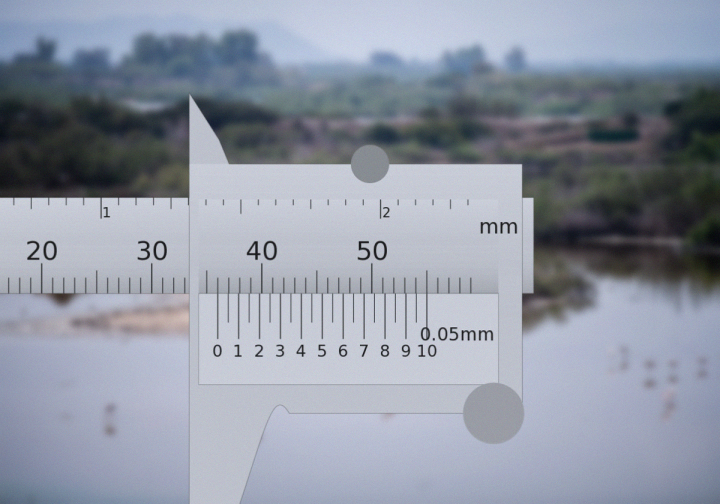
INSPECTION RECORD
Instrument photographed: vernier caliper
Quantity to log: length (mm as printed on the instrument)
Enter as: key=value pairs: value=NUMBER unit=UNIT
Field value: value=36.0 unit=mm
